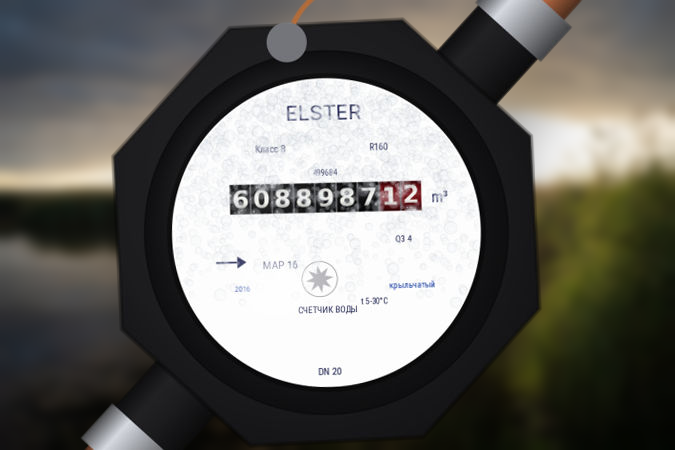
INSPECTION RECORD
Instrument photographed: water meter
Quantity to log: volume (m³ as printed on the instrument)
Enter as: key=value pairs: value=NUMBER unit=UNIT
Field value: value=6088987.12 unit=m³
